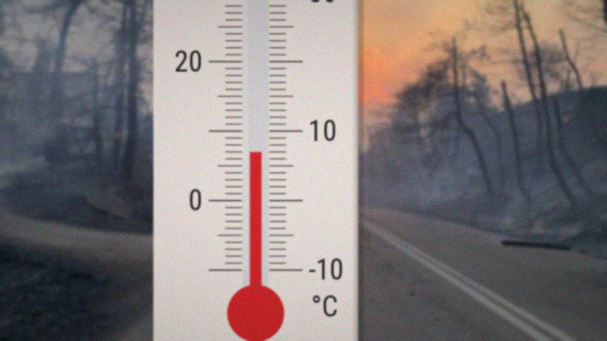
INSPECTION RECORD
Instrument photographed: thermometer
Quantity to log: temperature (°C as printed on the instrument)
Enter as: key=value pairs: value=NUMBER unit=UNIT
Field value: value=7 unit=°C
